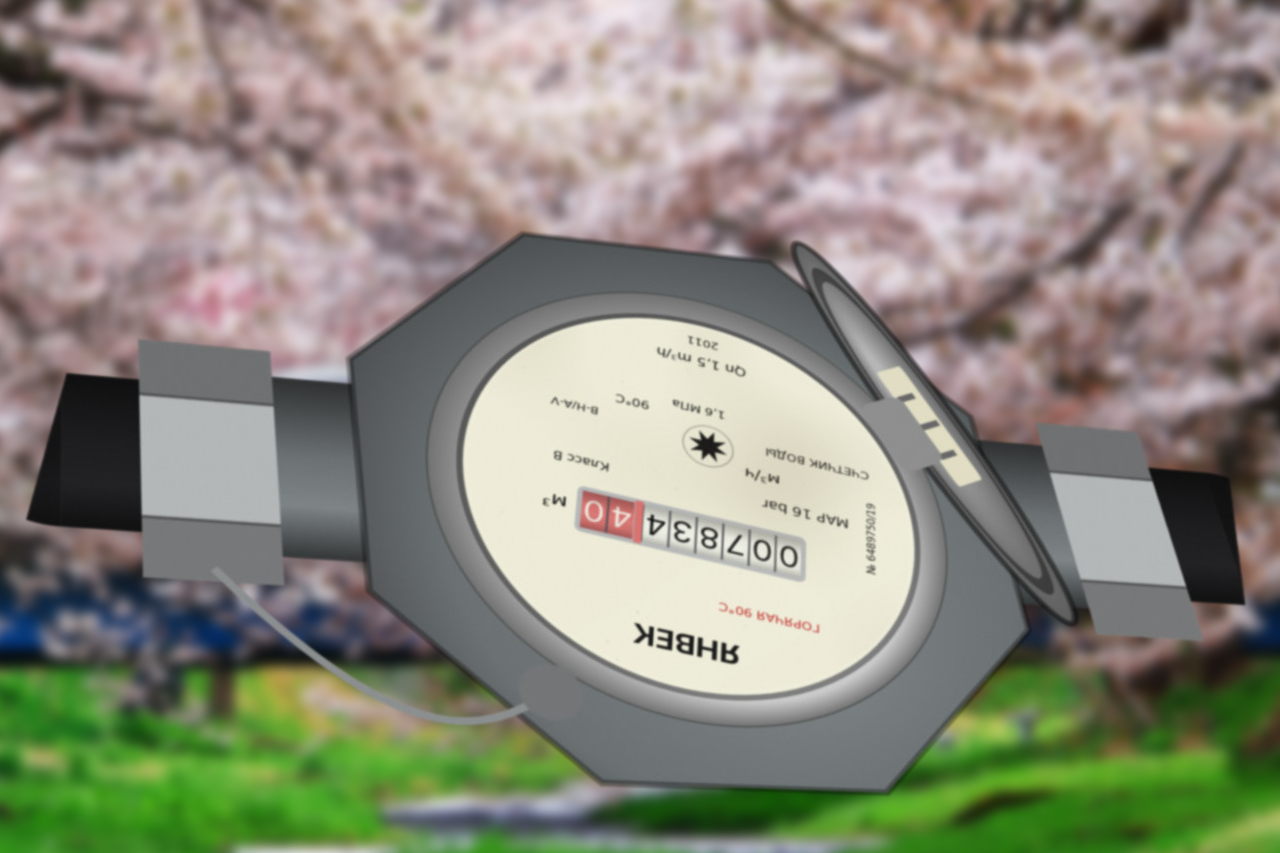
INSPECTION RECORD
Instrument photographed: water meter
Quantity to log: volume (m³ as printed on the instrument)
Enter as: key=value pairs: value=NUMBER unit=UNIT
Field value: value=7834.40 unit=m³
